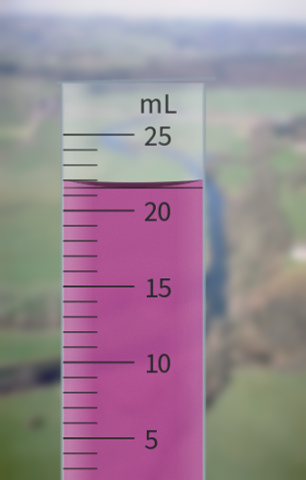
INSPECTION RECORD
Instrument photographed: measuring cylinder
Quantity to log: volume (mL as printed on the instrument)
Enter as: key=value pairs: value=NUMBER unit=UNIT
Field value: value=21.5 unit=mL
